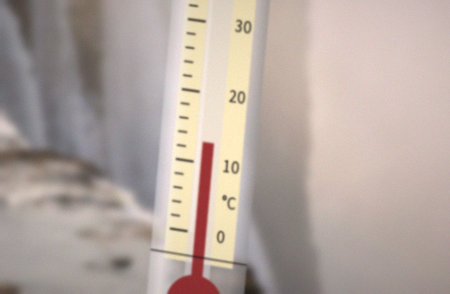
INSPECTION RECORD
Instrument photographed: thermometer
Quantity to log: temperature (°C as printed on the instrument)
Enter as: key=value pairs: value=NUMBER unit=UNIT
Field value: value=13 unit=°C
